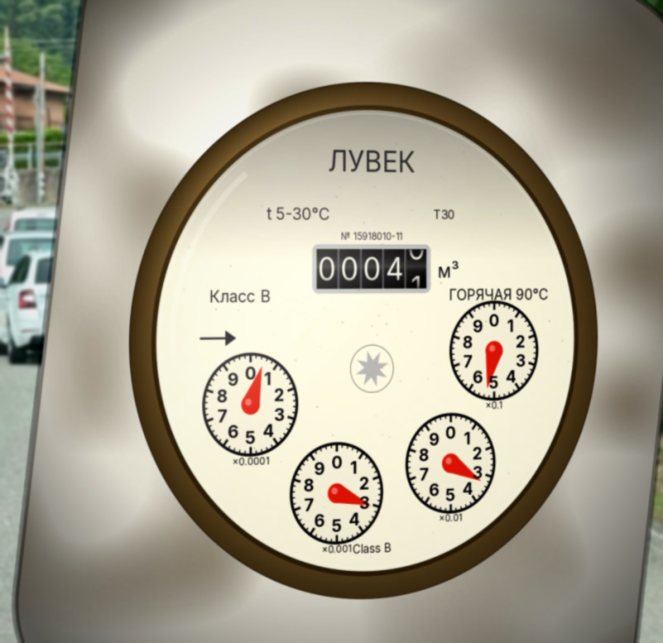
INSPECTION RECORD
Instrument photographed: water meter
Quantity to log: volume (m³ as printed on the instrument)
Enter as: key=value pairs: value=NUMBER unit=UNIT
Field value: value=40.5330 unit=m³
